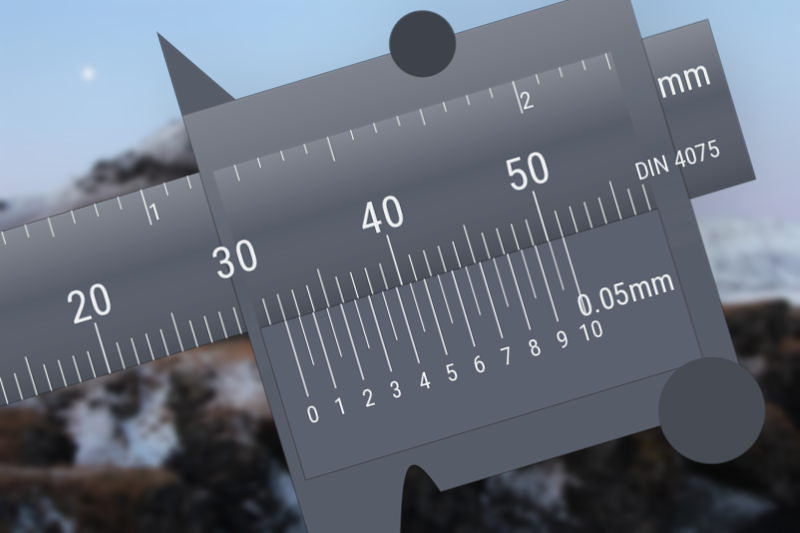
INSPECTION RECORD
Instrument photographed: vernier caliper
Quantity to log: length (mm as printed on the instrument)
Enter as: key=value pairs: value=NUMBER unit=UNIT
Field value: value=32.0 unit=mm
